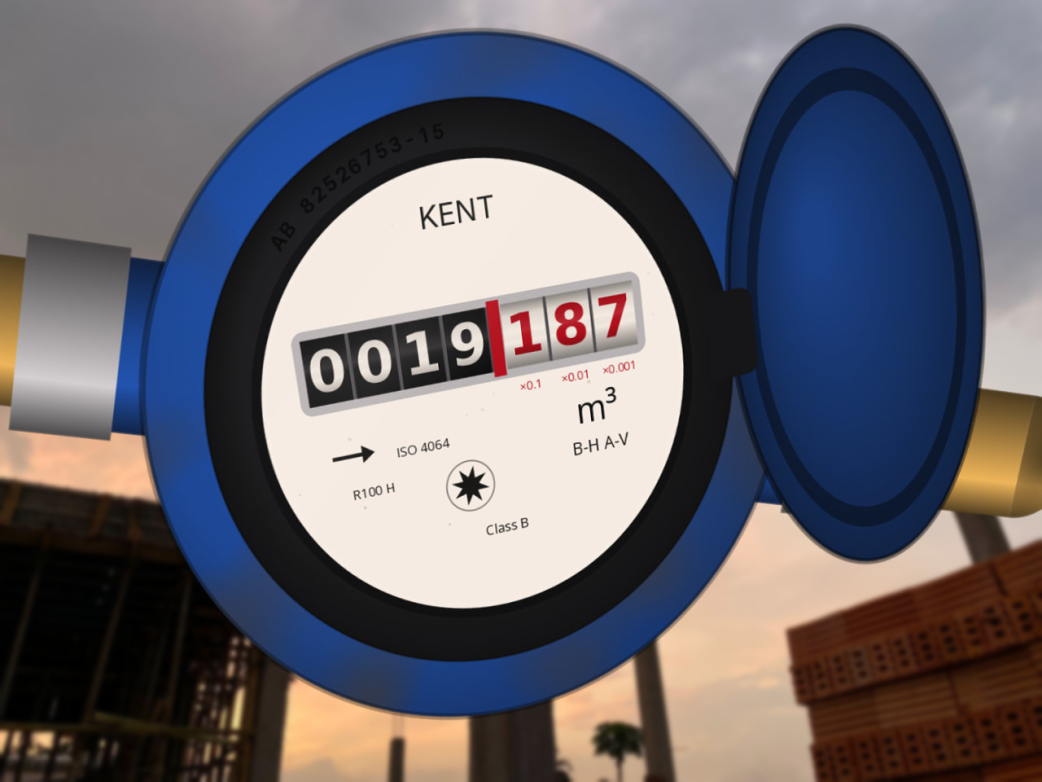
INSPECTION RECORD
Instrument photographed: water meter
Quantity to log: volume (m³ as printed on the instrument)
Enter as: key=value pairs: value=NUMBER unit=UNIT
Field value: value=19.187 unit=m³
